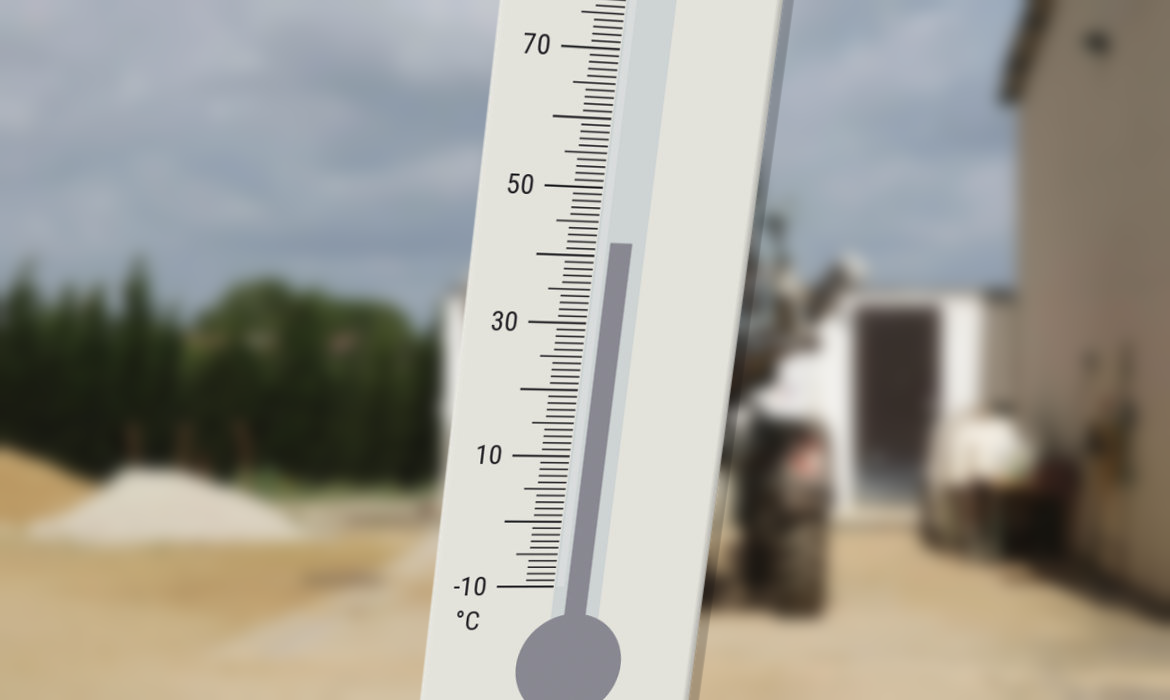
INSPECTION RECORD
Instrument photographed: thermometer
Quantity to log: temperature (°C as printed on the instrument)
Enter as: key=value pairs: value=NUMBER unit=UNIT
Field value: value=42 unit=°C
